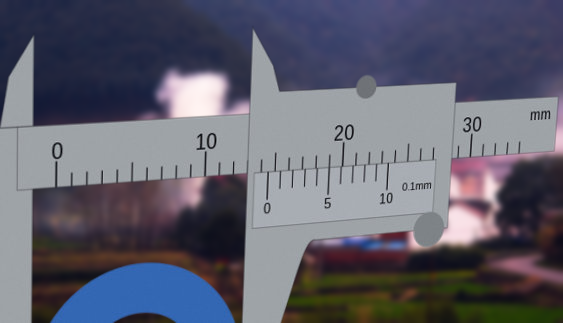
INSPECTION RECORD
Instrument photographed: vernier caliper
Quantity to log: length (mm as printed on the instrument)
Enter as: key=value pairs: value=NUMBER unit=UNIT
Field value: value=14.5 unit=mm
